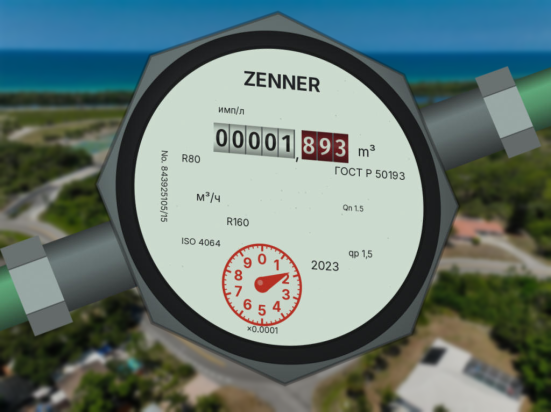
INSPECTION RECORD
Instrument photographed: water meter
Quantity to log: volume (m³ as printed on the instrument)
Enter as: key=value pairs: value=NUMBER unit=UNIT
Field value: value=1.8931 unit=m³
